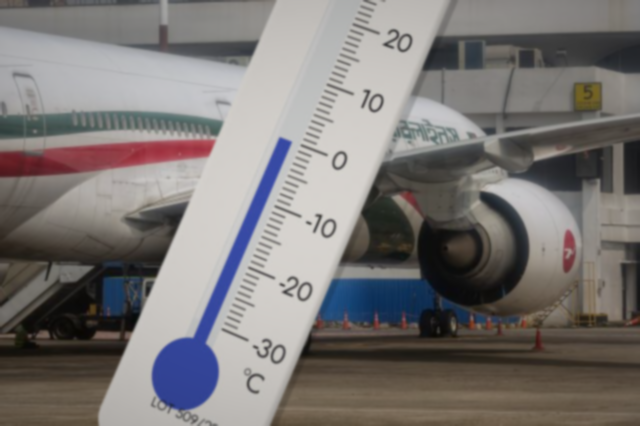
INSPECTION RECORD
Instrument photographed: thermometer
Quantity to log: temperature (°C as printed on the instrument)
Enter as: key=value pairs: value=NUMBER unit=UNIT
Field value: value=0 unit=°C
